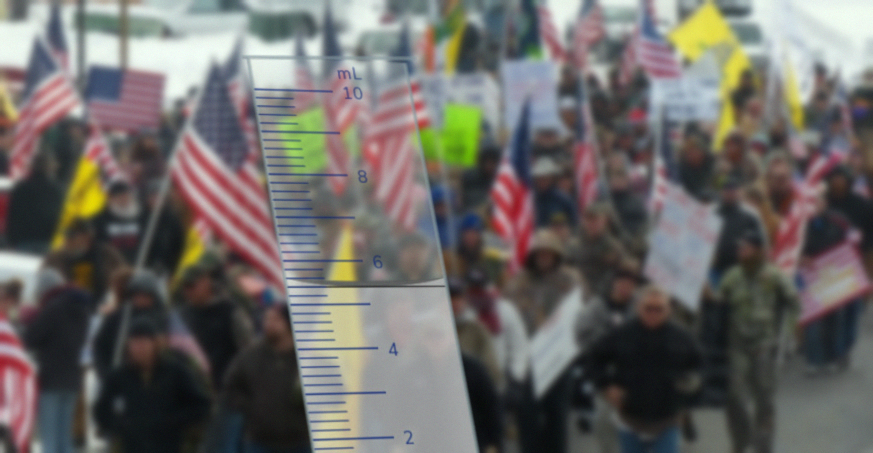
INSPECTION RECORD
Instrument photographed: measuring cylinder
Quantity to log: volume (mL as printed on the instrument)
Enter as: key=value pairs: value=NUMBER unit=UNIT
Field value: value=5.4 unit=mL
